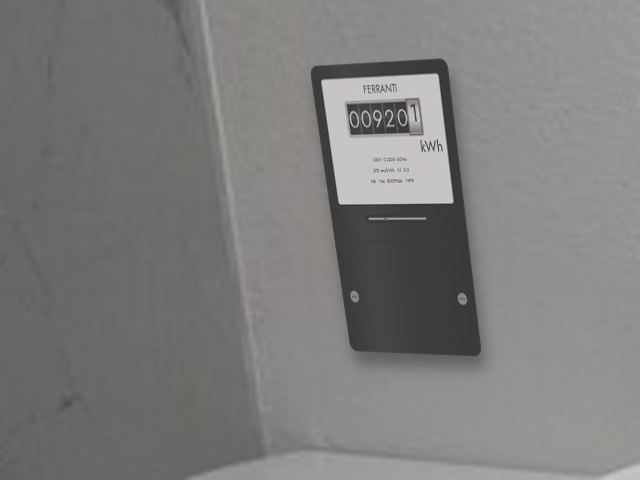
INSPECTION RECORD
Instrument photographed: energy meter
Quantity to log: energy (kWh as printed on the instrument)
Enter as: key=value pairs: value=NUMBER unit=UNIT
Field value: value=920.1 unit=kWh
